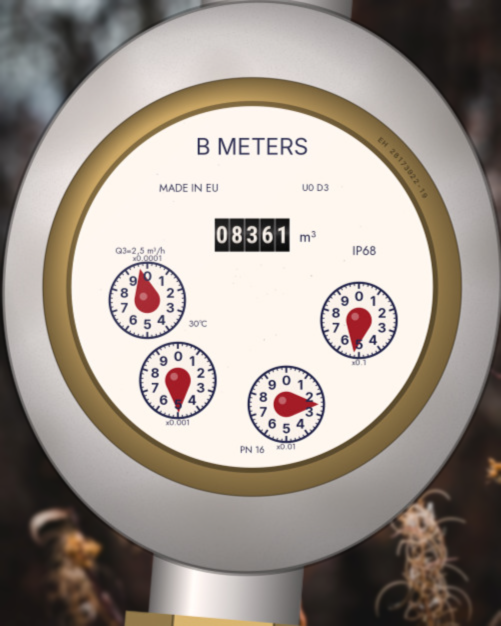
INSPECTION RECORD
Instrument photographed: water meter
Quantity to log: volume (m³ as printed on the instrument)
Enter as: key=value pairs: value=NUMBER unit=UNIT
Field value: value=8361.5249 unit=m³
